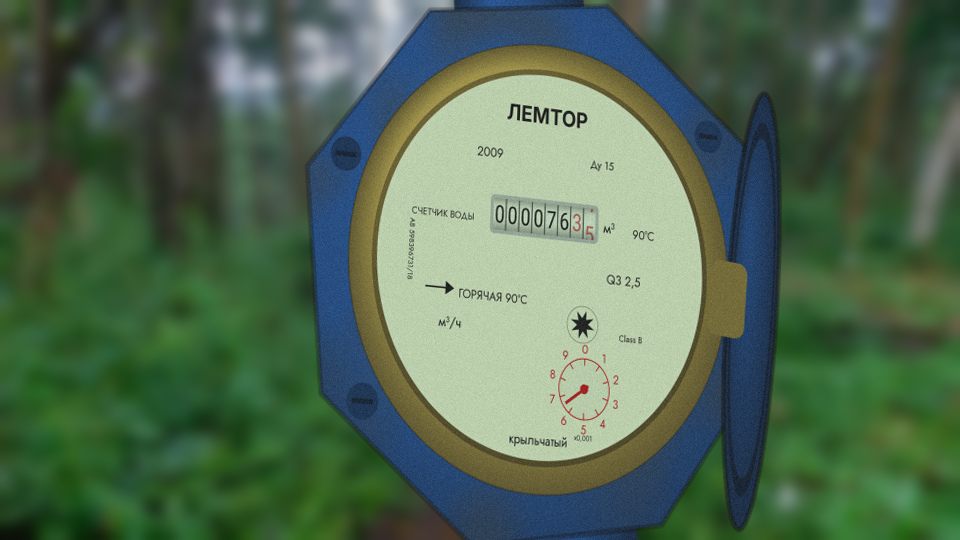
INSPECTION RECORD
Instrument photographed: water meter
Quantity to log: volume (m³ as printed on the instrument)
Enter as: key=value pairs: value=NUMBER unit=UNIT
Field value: value=76.346 unit=m³
